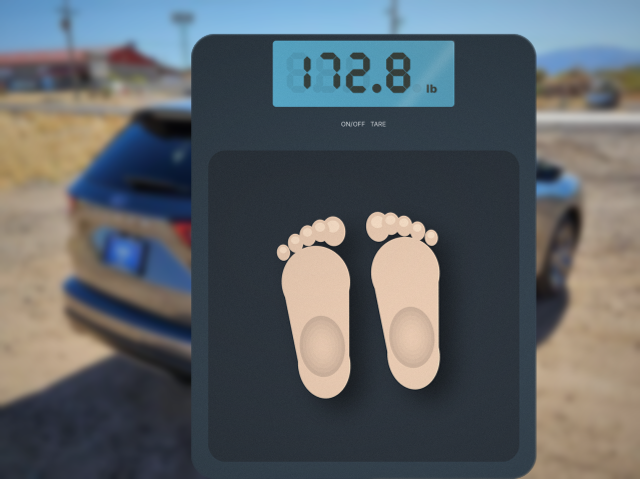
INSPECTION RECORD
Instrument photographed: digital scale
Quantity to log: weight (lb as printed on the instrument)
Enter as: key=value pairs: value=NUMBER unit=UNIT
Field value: value=172.8 unit=lb
